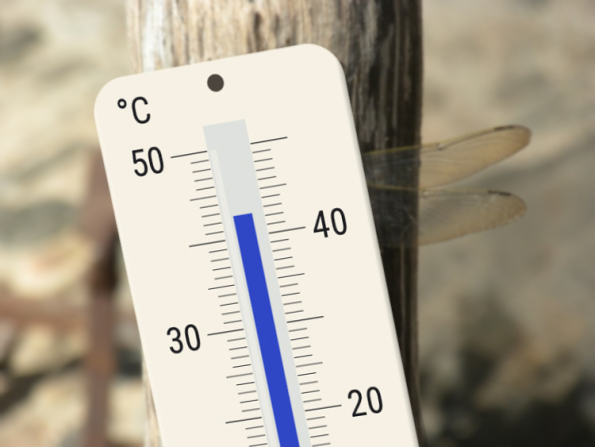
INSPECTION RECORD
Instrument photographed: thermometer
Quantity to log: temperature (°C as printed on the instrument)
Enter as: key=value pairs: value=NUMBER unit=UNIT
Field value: value=42.5 unit=°C
